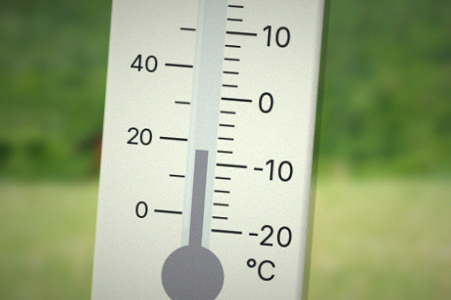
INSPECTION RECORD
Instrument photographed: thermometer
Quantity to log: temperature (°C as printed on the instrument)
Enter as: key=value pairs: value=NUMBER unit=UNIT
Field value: value=-8 unit=°C
